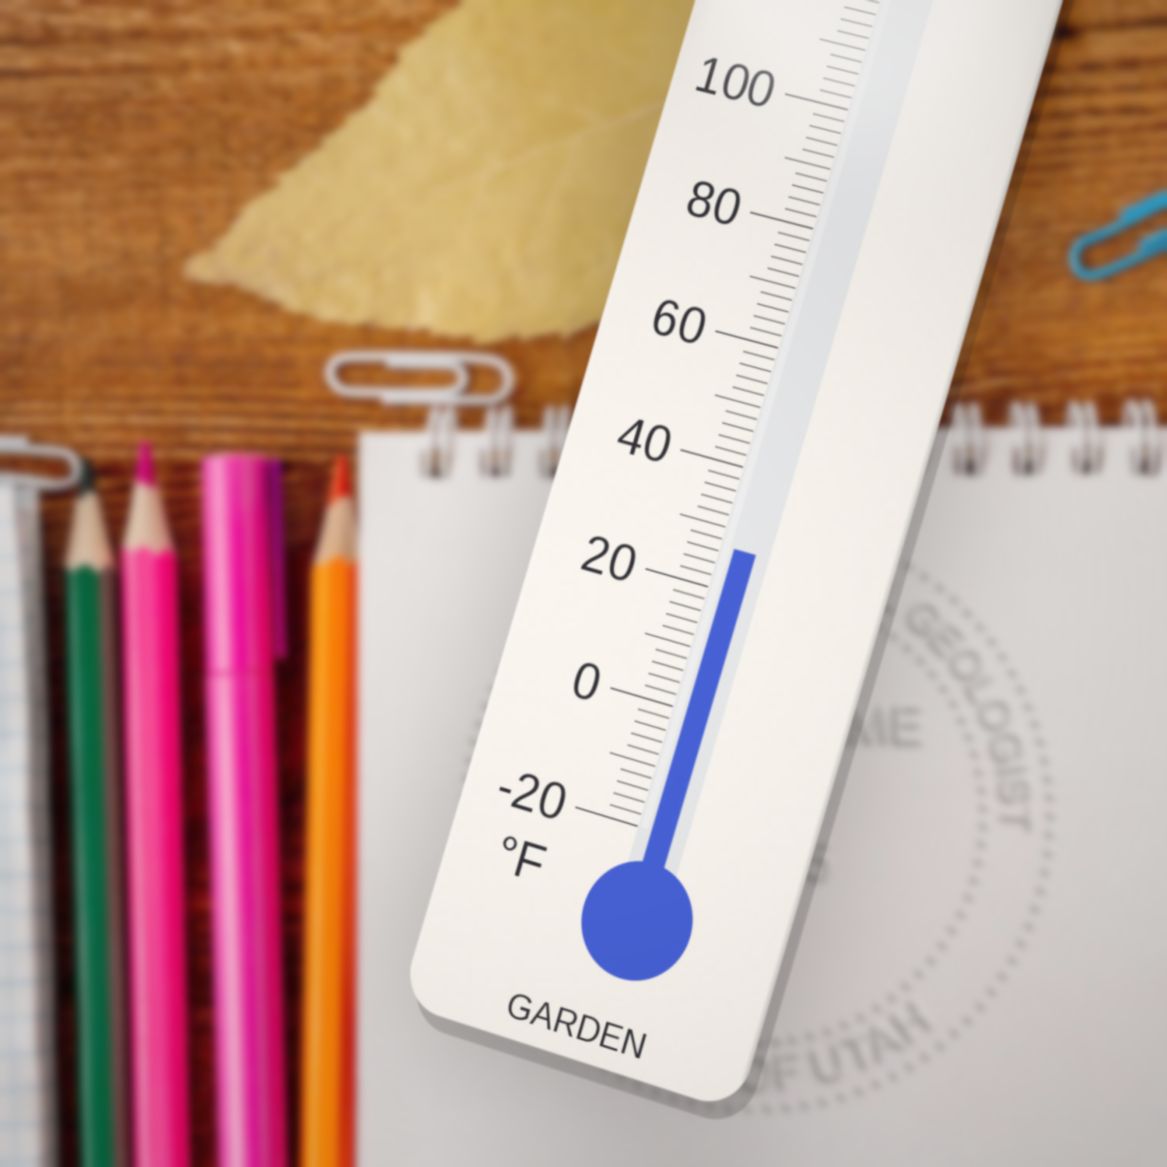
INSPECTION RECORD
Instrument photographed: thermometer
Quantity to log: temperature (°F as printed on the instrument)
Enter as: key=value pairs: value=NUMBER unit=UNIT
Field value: value=27 unit=°F
